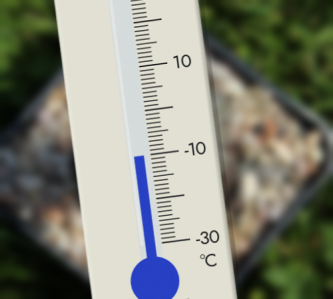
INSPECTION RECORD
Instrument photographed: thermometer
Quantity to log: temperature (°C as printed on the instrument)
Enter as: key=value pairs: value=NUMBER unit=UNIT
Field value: value=-10 unit=°C
